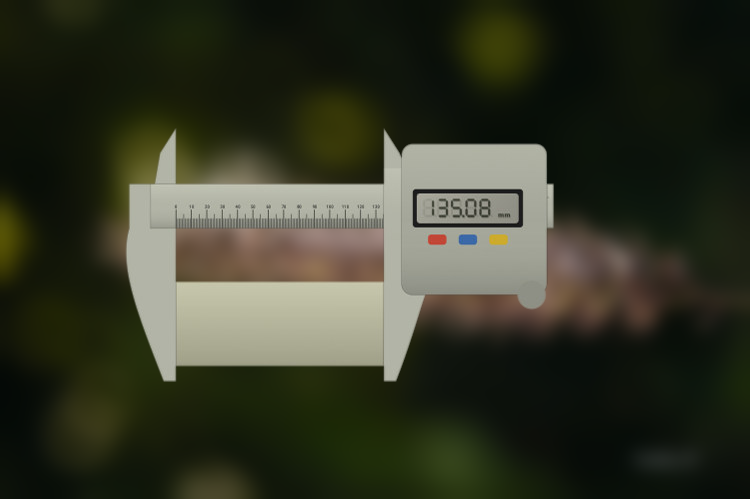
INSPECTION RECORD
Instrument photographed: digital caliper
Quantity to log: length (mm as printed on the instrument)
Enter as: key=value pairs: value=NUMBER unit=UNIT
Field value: value=135.08 unit=mm
